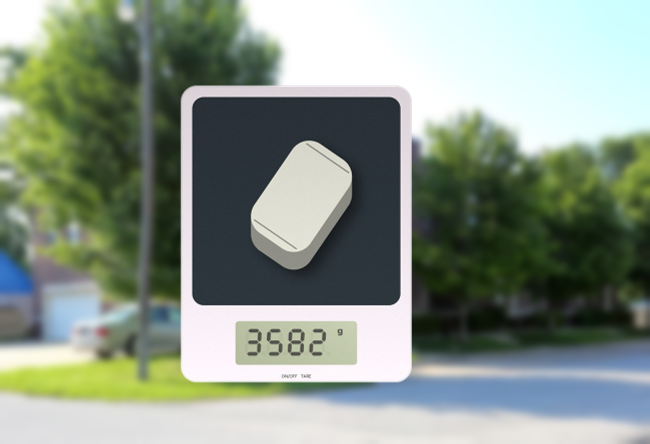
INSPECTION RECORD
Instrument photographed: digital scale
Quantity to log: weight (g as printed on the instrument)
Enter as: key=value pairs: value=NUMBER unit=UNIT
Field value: value=3582 unit=g
